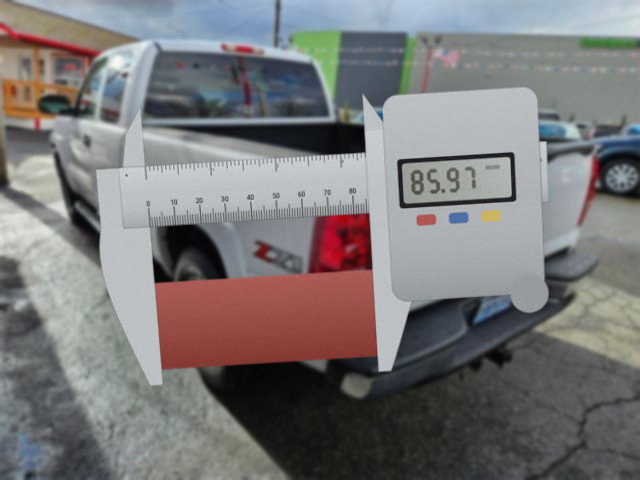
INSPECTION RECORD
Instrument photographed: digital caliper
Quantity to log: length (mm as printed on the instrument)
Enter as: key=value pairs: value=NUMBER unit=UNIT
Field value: value=85.97 unit=mm
